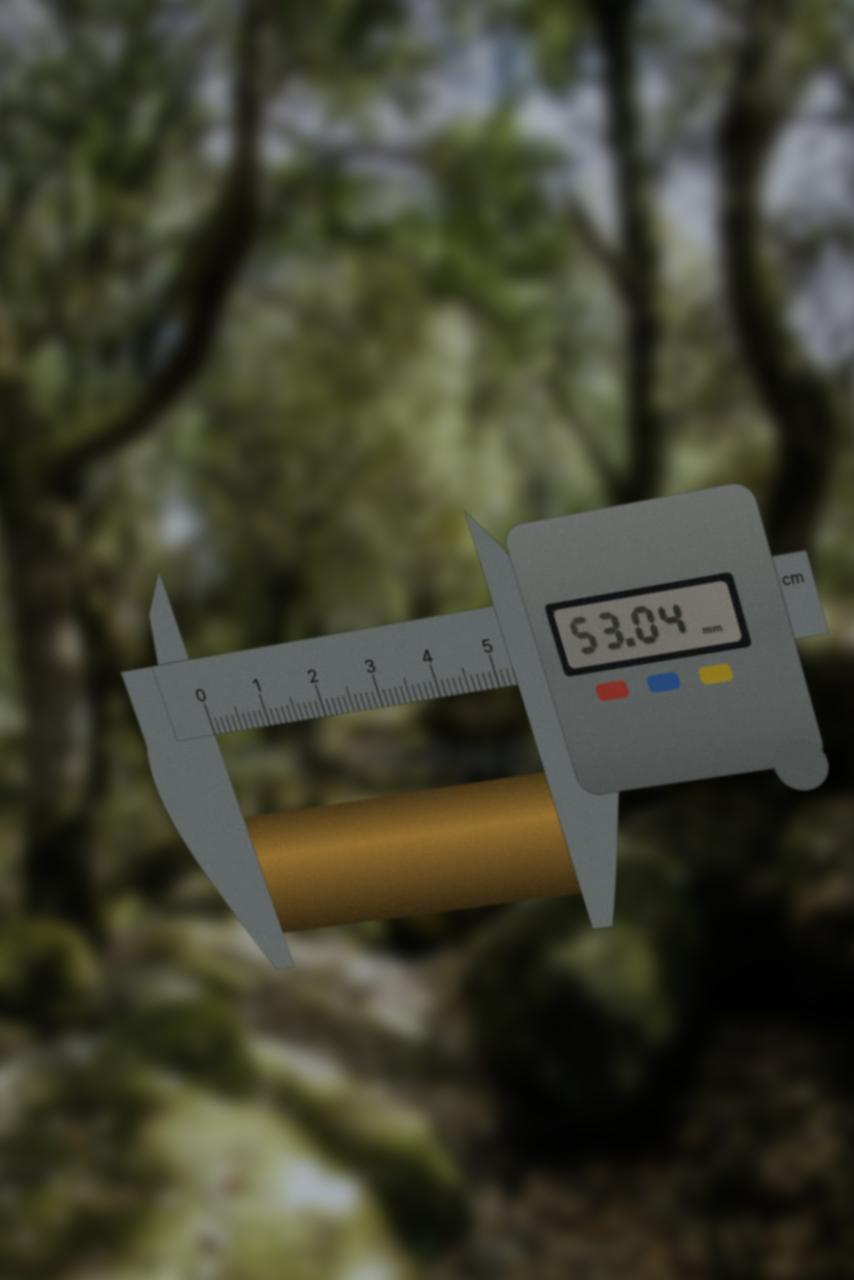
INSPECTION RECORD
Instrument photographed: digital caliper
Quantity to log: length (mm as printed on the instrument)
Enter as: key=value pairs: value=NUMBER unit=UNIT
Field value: value=53.04 unit=mm
